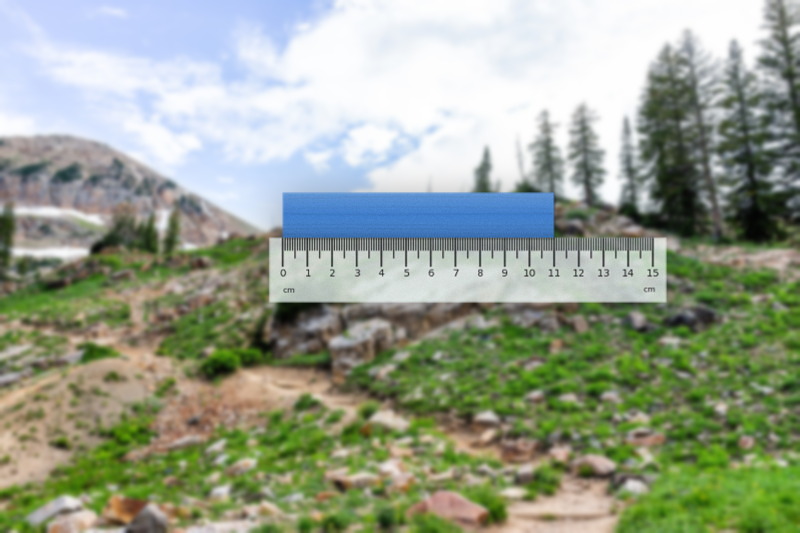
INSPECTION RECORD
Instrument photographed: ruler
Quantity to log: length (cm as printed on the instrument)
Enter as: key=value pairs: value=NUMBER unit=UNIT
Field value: value=11 unit=cm
